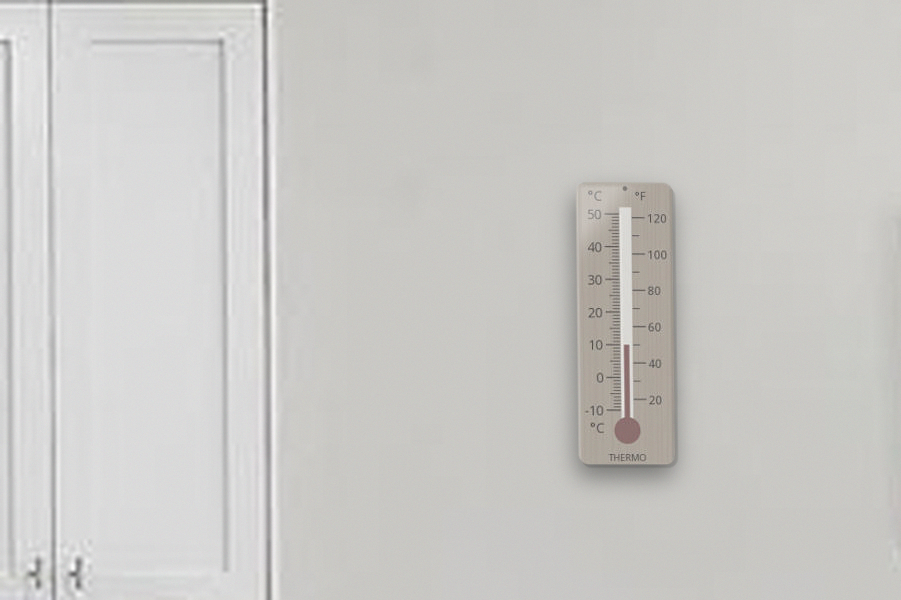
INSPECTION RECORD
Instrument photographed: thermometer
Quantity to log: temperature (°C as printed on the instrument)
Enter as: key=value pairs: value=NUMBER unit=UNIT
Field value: value=10 unit=°C
